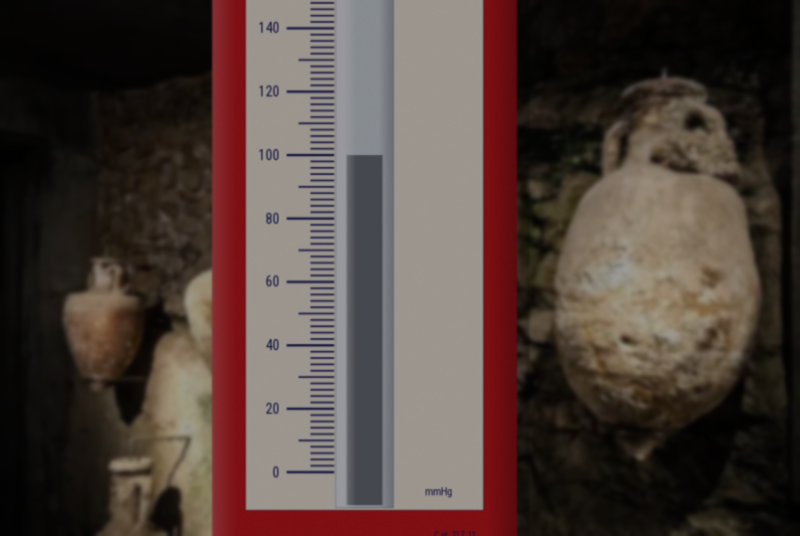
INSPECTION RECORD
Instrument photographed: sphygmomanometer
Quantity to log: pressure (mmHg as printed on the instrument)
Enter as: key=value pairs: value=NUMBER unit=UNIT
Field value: value=100 unit=mmHg
